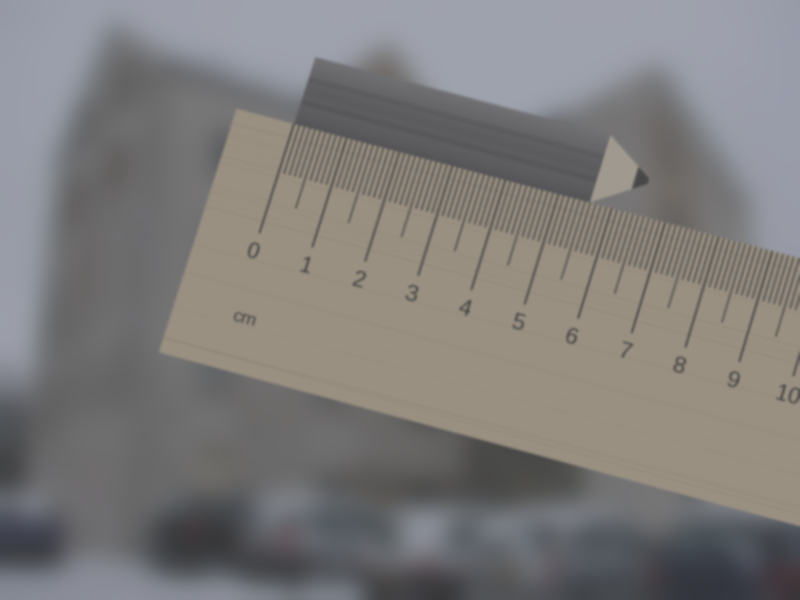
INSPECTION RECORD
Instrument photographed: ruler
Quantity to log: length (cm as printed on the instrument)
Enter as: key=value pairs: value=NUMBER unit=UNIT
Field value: value=6.5 unit=cm
